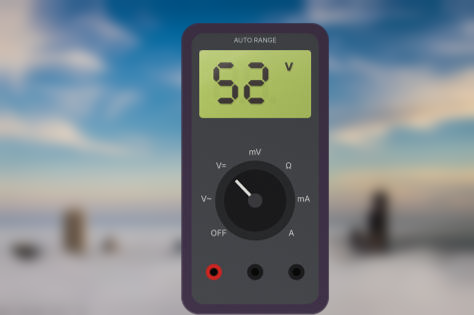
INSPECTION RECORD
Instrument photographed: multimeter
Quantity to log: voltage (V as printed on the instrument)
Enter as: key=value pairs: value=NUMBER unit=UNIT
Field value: value=52 unit=V
